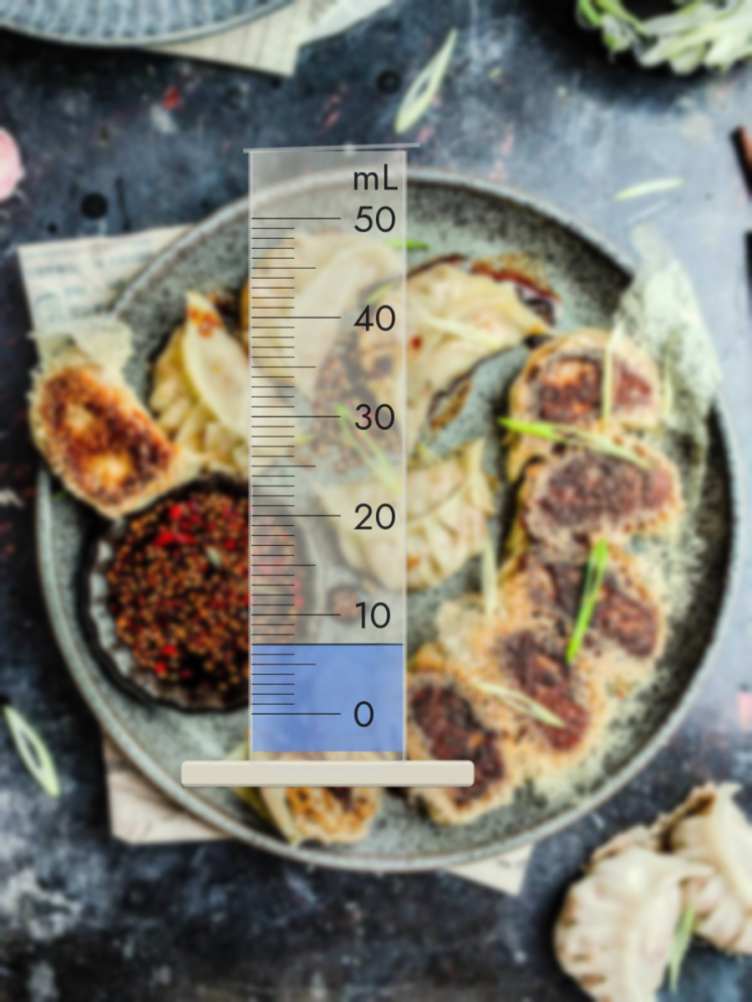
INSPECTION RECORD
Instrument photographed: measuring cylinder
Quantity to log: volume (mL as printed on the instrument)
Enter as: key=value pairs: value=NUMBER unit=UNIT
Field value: value=7 unit=mL
